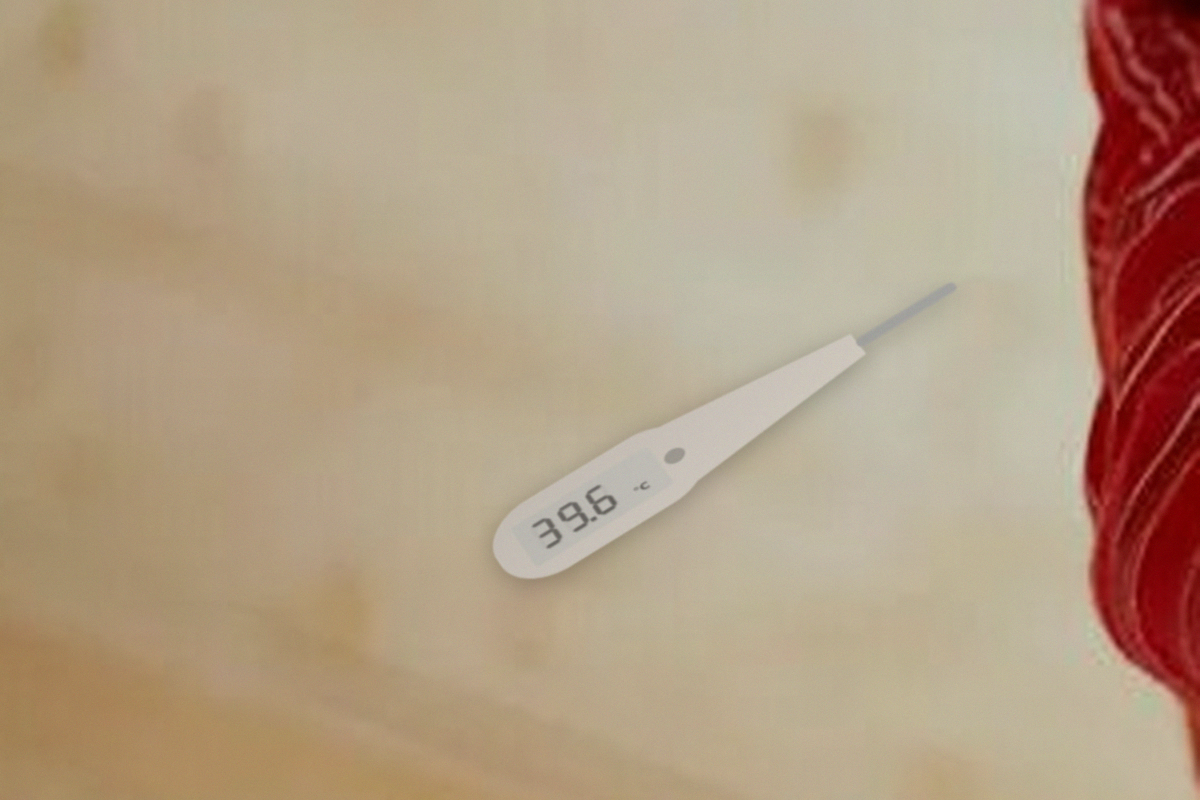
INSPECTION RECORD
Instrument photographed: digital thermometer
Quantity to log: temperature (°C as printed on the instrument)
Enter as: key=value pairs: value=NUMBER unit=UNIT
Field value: value=39.6 unit=°C
